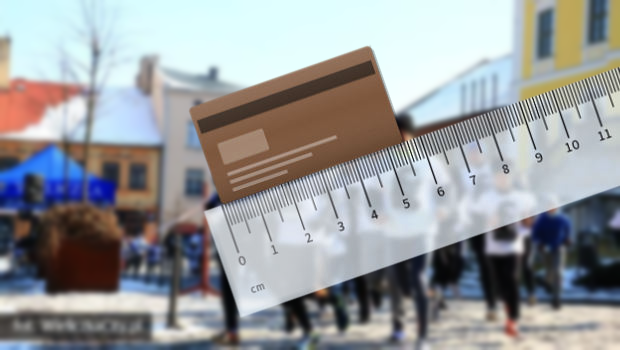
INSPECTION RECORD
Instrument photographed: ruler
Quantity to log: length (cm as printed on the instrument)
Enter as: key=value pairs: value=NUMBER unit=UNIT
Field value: value=5.5 unit=cm
